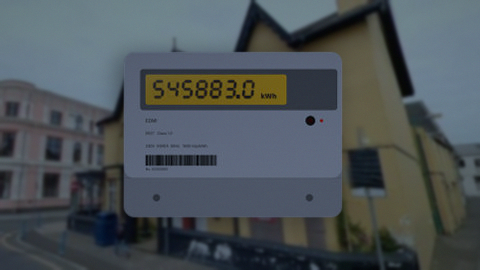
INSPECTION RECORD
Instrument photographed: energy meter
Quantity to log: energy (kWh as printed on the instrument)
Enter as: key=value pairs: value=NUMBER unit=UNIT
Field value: value=545883.0 unit=kWh
